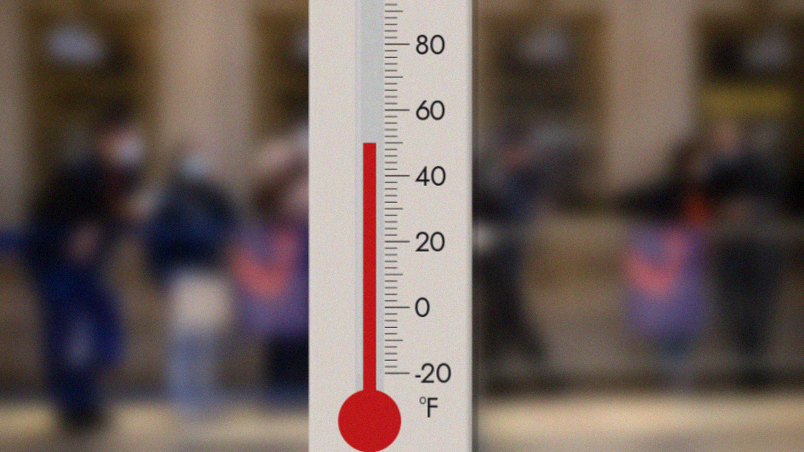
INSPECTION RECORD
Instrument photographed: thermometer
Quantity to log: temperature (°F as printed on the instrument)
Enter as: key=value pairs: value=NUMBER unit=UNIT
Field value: value=50 unit=°F
